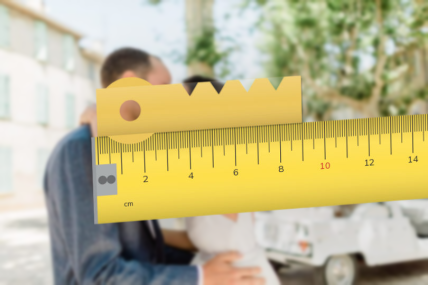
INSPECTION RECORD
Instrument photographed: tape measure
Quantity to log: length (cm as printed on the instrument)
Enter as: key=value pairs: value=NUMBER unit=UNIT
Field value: value=9 unit=cm
